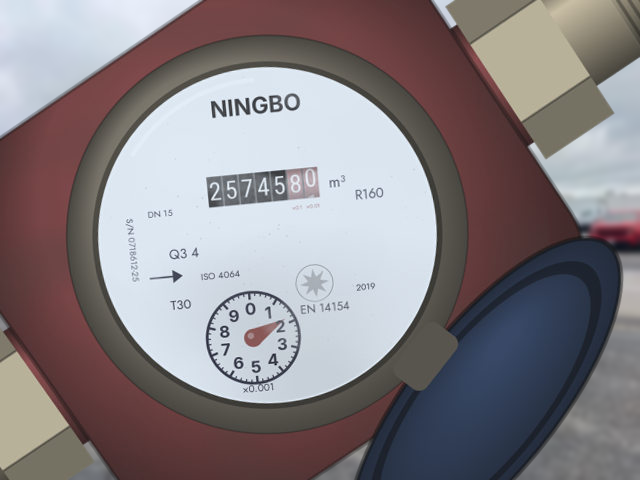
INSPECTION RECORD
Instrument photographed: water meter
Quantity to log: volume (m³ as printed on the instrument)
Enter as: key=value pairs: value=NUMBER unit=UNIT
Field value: value=25745.801 unit=m³
